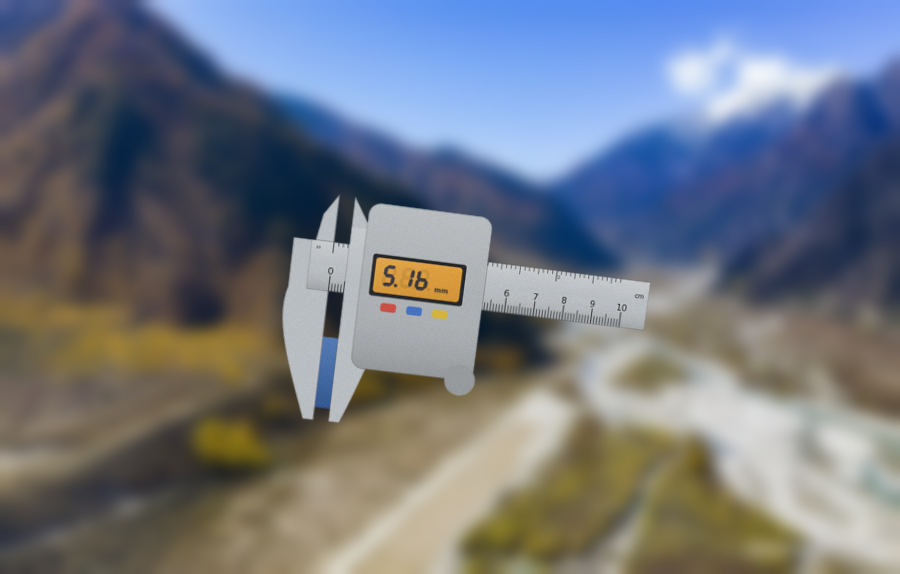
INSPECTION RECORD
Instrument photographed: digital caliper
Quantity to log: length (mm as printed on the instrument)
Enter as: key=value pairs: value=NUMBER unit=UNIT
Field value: value=5.16 unit=mm
